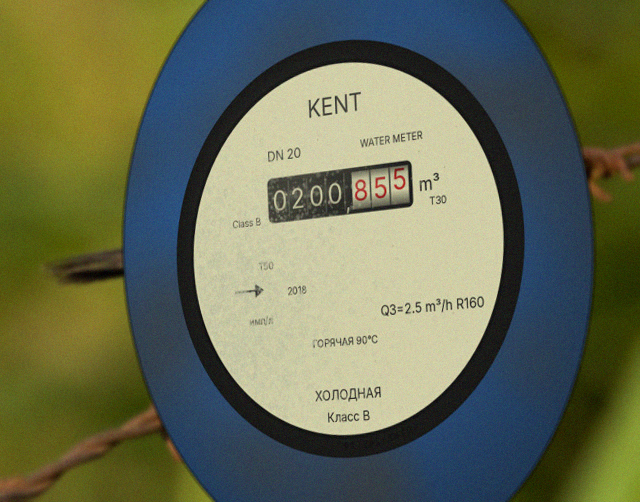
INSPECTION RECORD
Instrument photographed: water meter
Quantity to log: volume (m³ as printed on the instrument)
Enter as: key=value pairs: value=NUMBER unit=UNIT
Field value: value=200.855 unit=m³
